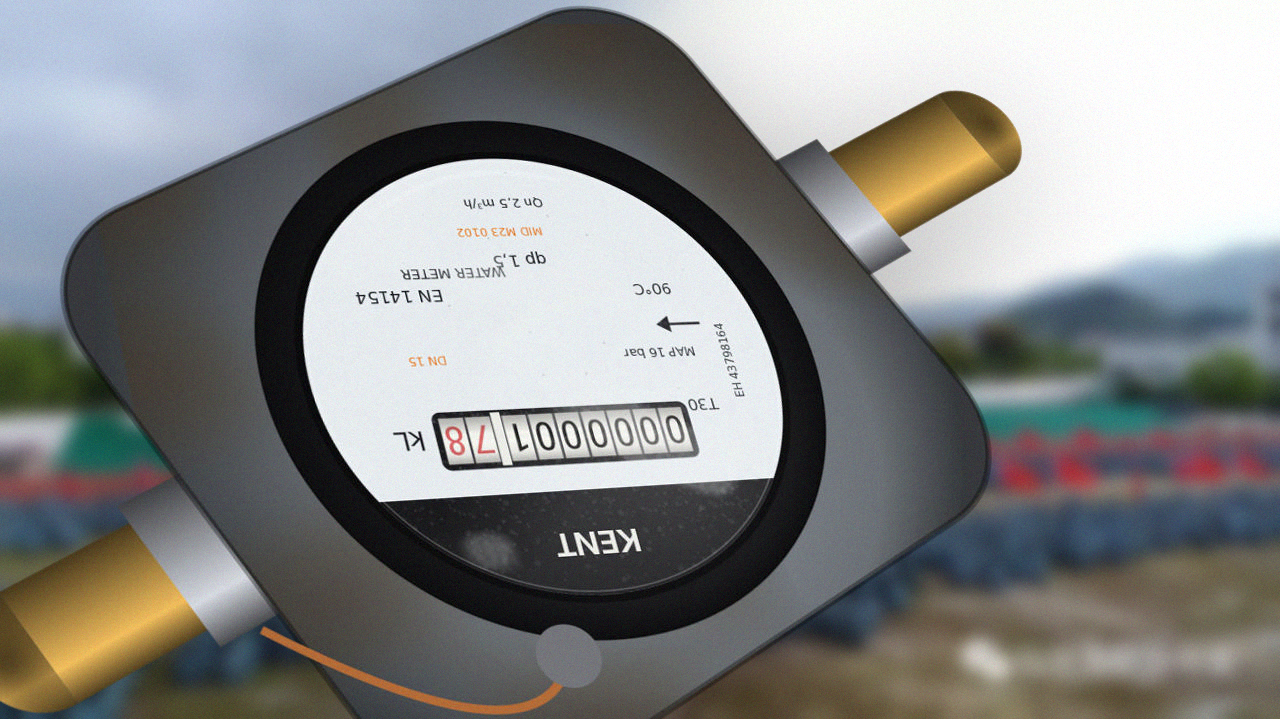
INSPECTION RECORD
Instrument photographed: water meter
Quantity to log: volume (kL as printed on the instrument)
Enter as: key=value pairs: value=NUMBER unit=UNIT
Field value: value=1.78 unit=kL
